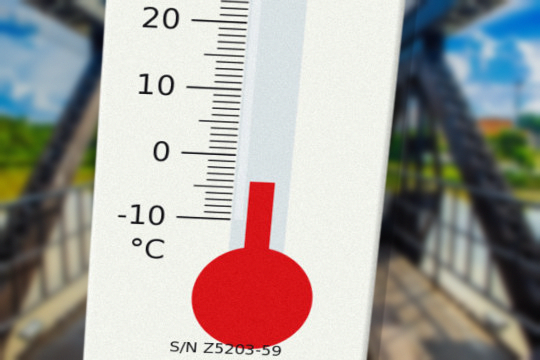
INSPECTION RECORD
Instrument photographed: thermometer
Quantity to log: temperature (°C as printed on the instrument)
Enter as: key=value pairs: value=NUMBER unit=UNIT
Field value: value=-4 unit=°C
